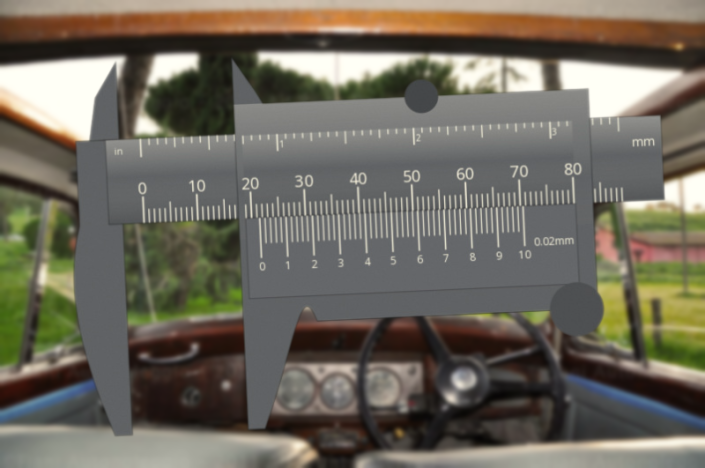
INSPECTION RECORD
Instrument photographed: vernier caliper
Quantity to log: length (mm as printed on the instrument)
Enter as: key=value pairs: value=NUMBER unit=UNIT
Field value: value=21.5 unit=mm
